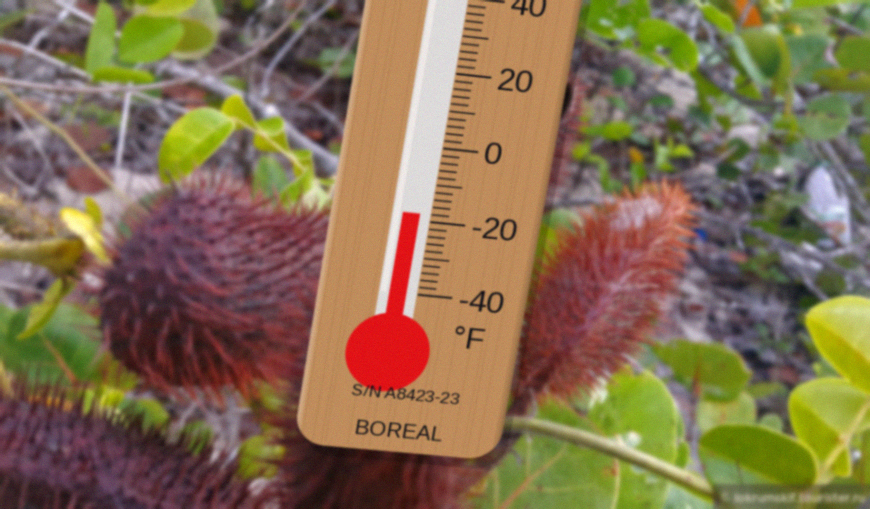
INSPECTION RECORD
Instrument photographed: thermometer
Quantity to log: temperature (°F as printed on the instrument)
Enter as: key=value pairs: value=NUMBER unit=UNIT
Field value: value=-18 unit=°F
